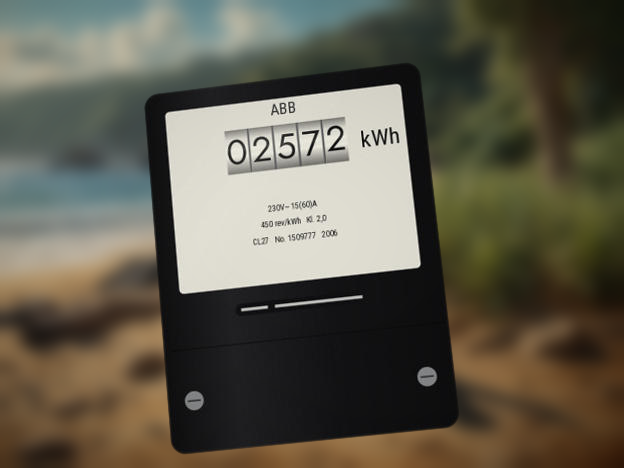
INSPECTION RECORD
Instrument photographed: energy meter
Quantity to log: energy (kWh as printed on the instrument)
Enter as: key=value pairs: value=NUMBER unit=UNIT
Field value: value=2572 unit=kWh
